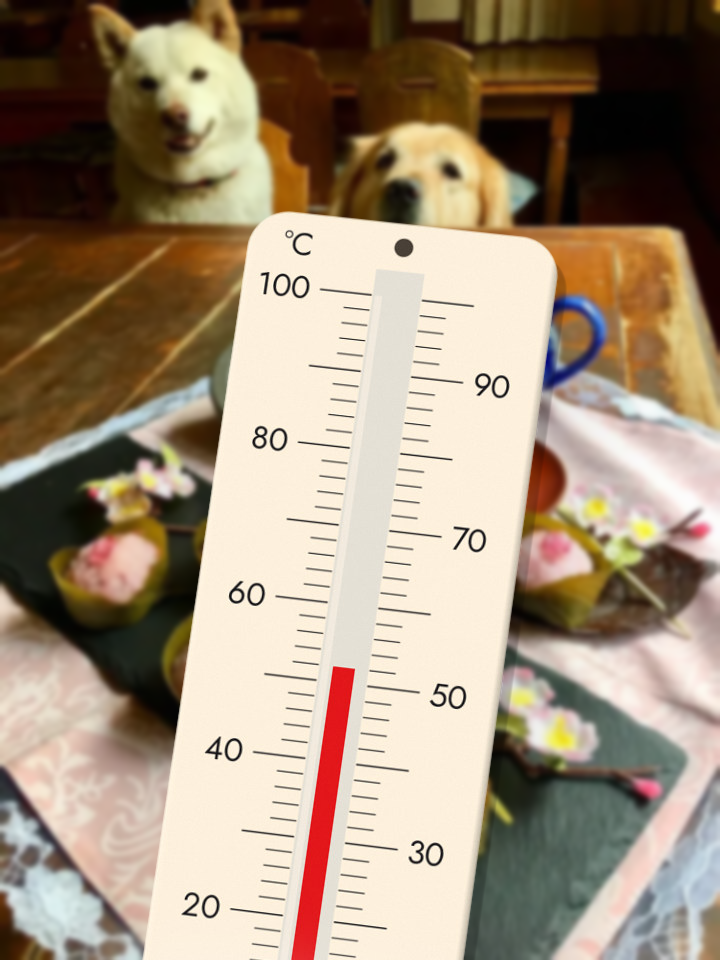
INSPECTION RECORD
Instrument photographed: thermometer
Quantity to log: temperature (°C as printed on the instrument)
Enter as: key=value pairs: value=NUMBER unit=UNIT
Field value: value=52 unit=°C
